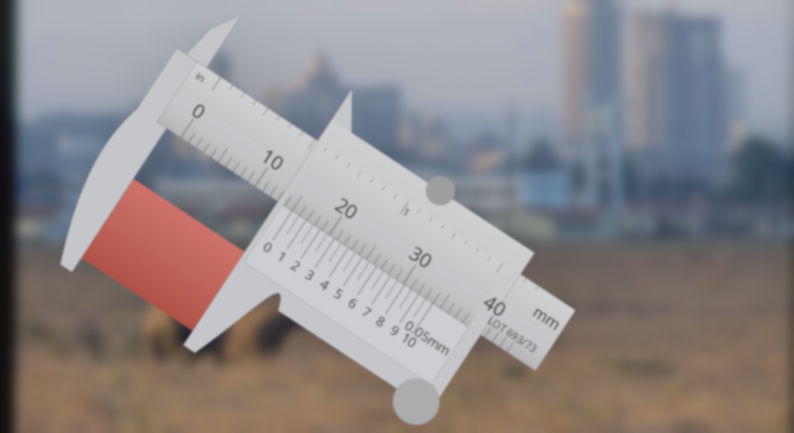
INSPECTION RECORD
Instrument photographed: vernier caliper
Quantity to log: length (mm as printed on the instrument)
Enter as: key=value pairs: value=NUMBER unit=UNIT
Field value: value=15.0 unit=mm
